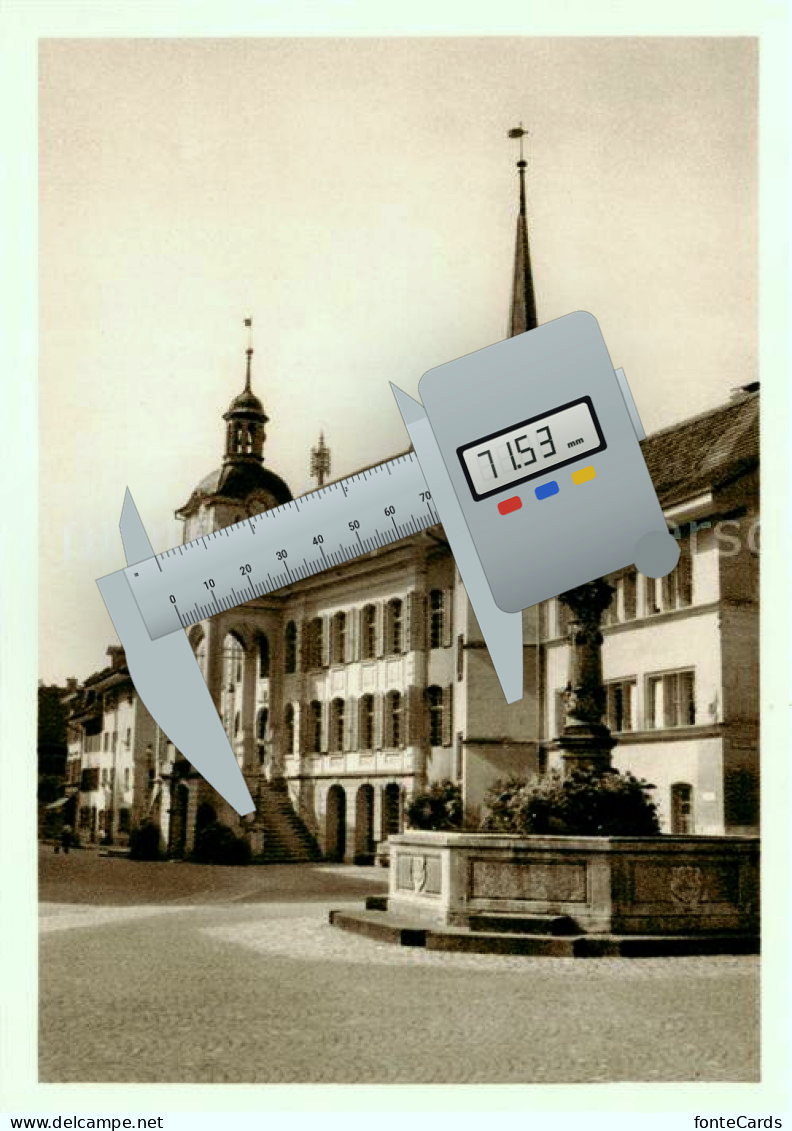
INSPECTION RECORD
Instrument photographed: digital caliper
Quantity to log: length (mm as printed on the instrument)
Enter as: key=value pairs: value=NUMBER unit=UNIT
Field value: value=71.53 unit=mm
